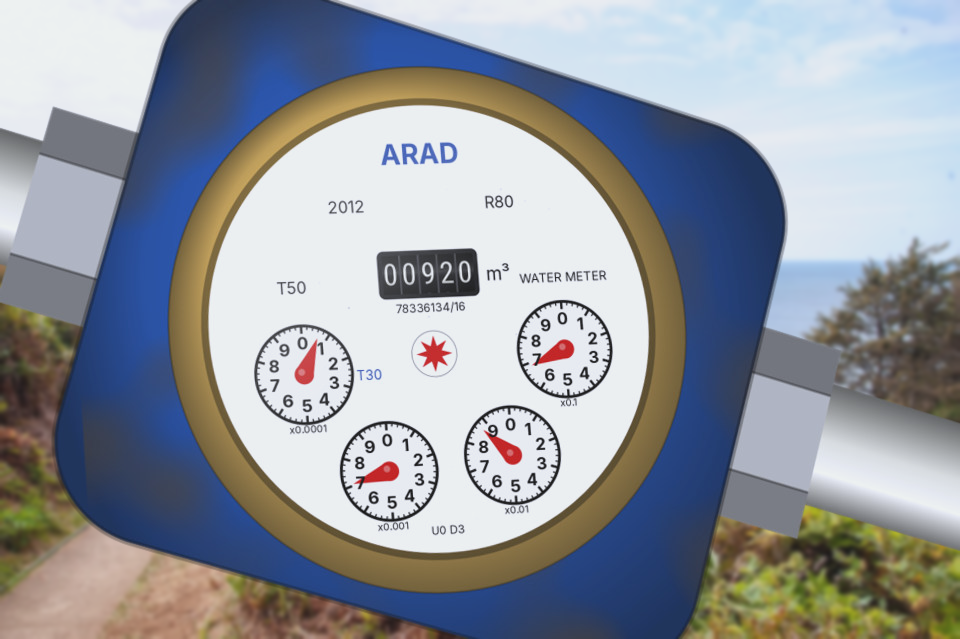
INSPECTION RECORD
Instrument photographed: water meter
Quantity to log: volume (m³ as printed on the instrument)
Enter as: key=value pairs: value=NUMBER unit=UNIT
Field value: value=920.6870 unit=m³
